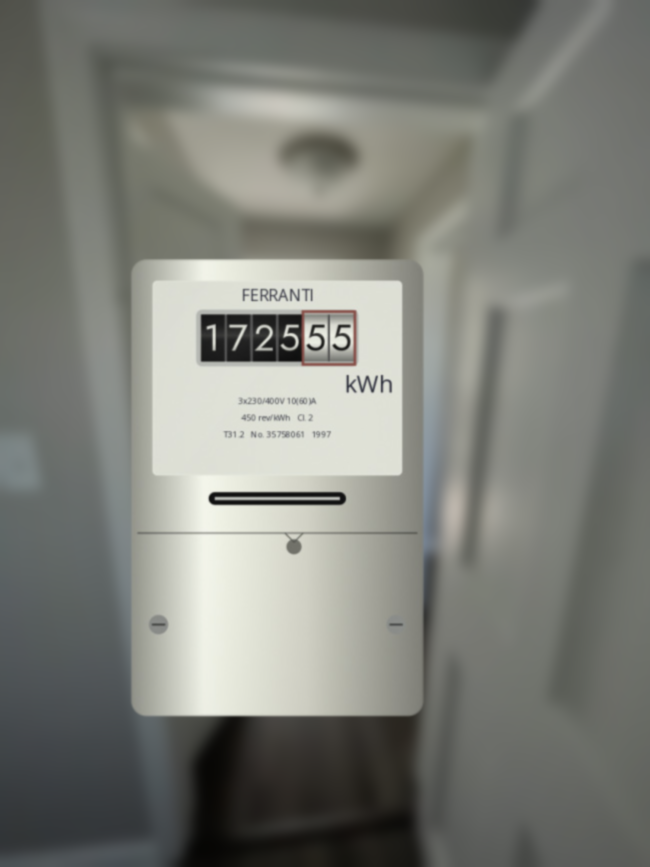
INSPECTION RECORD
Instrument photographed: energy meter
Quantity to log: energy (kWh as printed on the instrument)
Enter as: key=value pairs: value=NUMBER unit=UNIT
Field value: value=1725.55 unit=kWh
